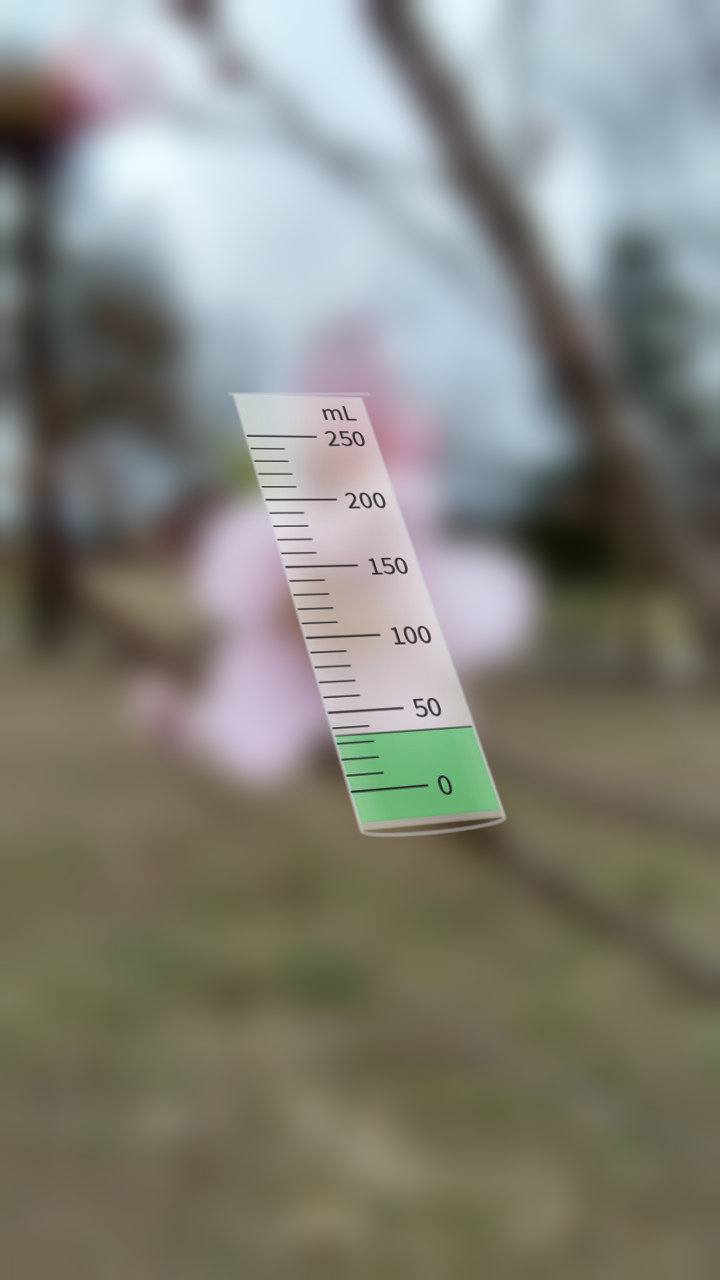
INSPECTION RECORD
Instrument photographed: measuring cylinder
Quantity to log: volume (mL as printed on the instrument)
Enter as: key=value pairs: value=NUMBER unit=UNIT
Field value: value=35 unit=mL
